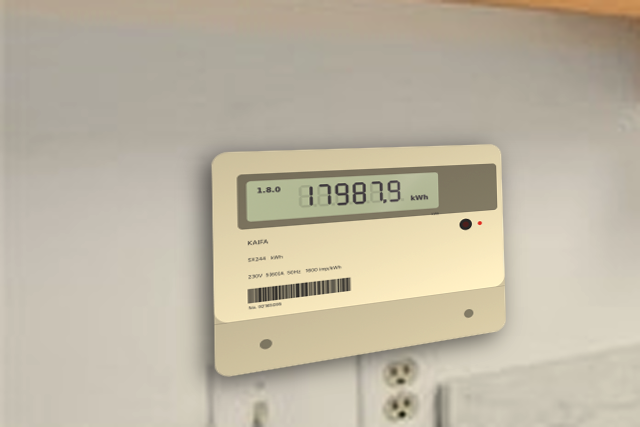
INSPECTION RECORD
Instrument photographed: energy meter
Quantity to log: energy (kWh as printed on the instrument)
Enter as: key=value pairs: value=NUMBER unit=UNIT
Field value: value=17987.9 unit=kWh
